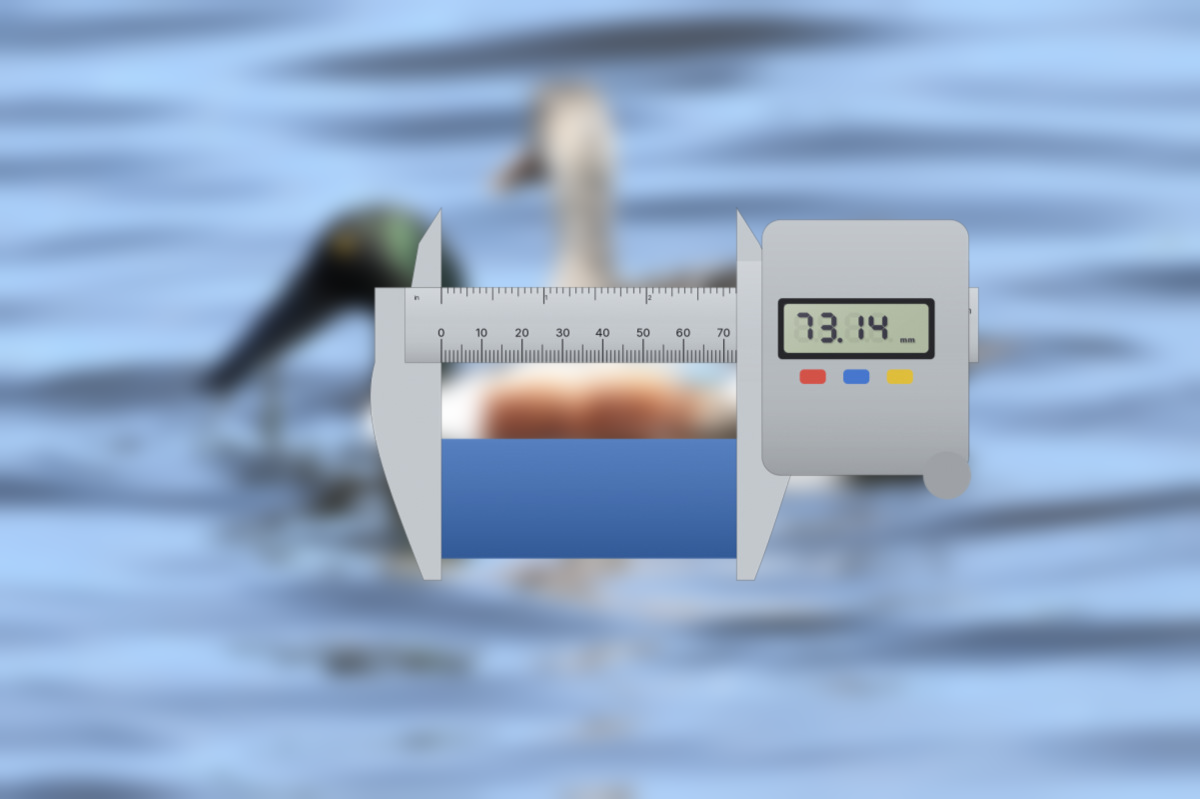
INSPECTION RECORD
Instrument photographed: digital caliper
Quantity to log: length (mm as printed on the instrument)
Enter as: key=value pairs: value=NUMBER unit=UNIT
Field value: value=73.14 unit=mm
